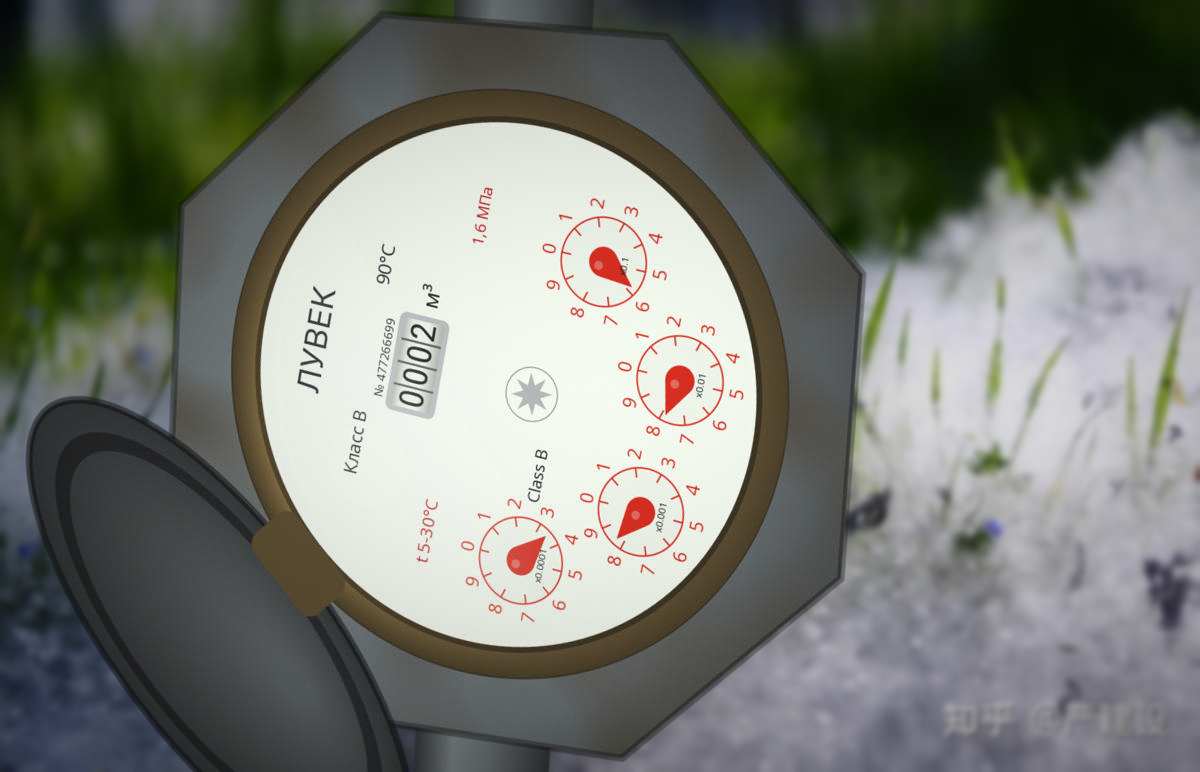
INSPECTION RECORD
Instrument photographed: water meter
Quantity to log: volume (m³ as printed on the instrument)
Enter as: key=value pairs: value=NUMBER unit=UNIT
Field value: value=2.5783 unit=m³
